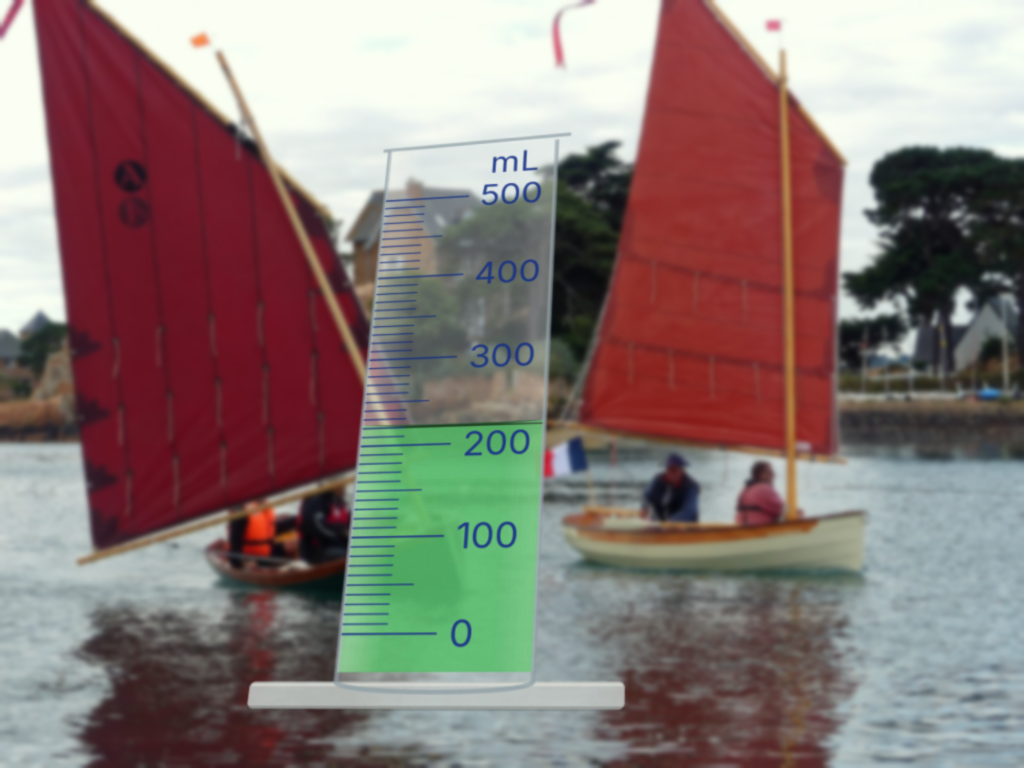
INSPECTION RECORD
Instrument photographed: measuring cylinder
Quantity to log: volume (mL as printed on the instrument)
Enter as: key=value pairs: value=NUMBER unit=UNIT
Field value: value=220 unit=mL
